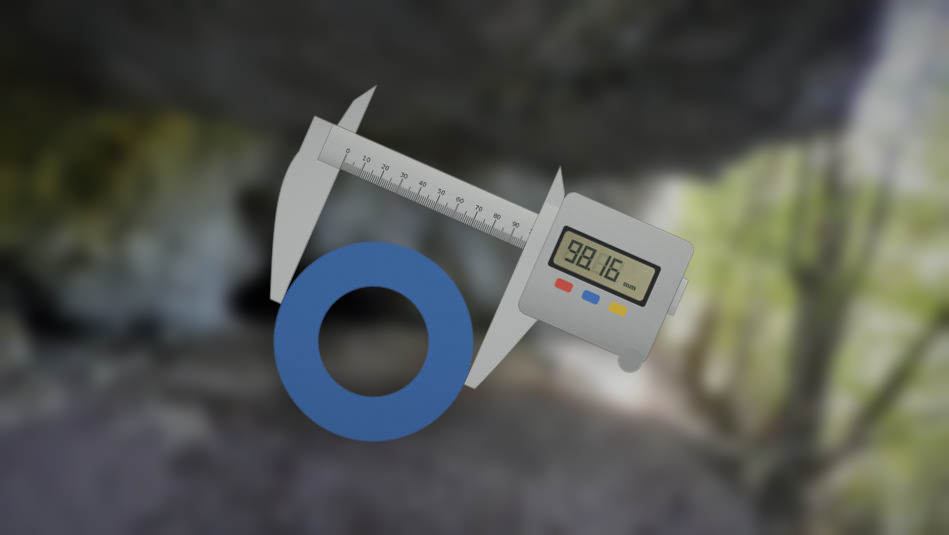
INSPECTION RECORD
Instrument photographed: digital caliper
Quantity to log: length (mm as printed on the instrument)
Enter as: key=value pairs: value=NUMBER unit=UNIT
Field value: value=98.16 unit=mm
